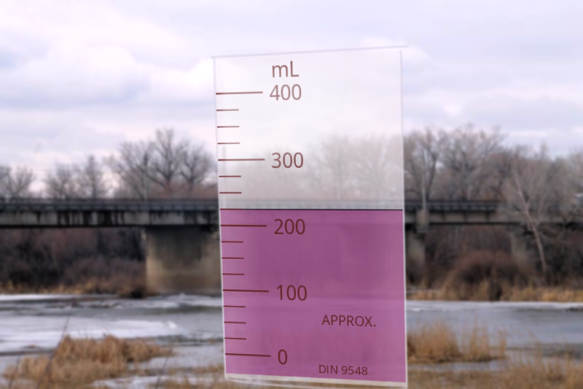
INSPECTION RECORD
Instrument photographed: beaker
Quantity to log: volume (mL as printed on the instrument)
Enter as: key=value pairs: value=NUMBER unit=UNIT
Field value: value=225 unit=mL
